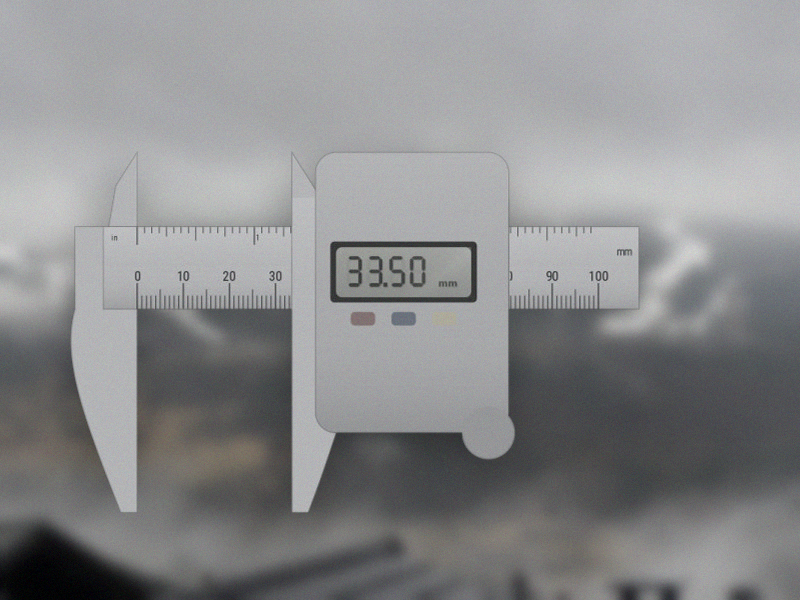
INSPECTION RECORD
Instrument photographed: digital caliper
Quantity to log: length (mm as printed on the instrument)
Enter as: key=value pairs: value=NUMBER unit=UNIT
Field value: value=33.50 unit=mm
